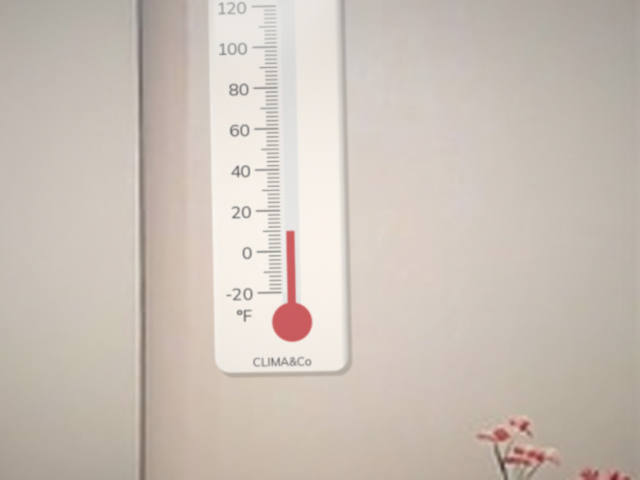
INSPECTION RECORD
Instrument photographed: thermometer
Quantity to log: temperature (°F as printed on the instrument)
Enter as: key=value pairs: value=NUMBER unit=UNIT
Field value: value=10 unit=°F
